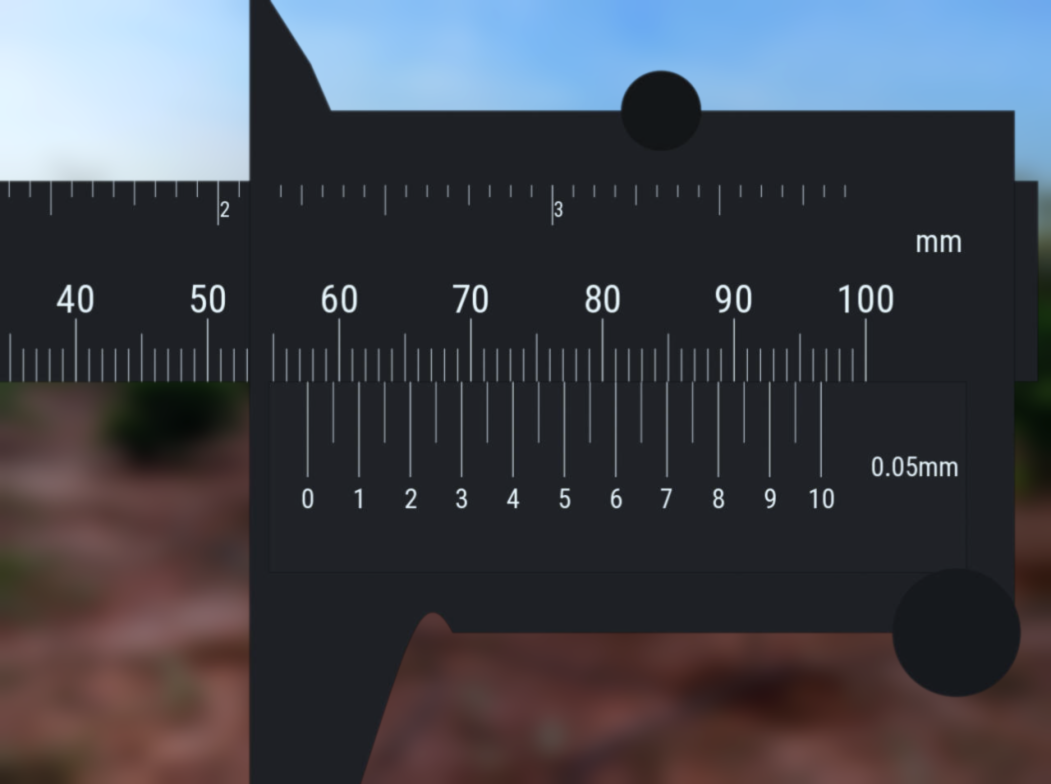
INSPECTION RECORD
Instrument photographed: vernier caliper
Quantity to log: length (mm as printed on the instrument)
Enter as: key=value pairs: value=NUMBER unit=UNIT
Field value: value=57.6 unit=mm
